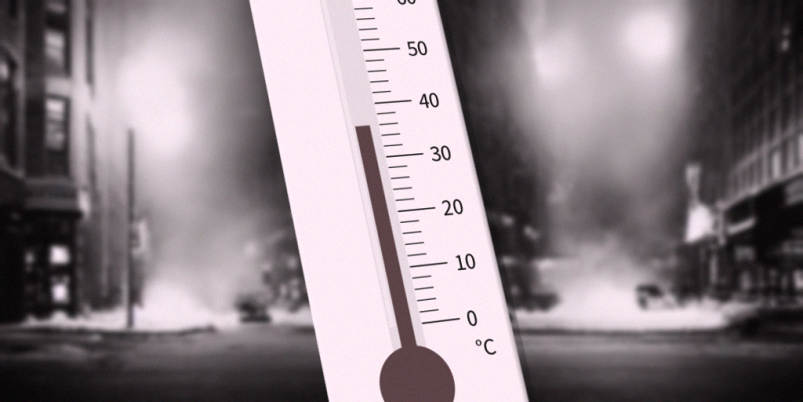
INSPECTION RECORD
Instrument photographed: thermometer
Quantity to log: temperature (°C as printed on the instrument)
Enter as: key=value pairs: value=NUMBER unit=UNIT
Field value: value=36 unit=°C
